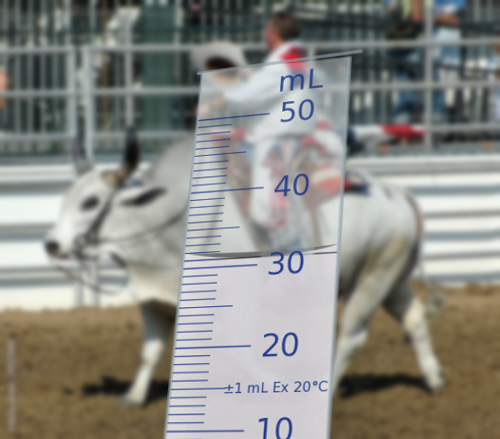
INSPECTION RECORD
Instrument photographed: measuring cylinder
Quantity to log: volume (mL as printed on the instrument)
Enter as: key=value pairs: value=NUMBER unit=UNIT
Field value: value=31 unit=mL
